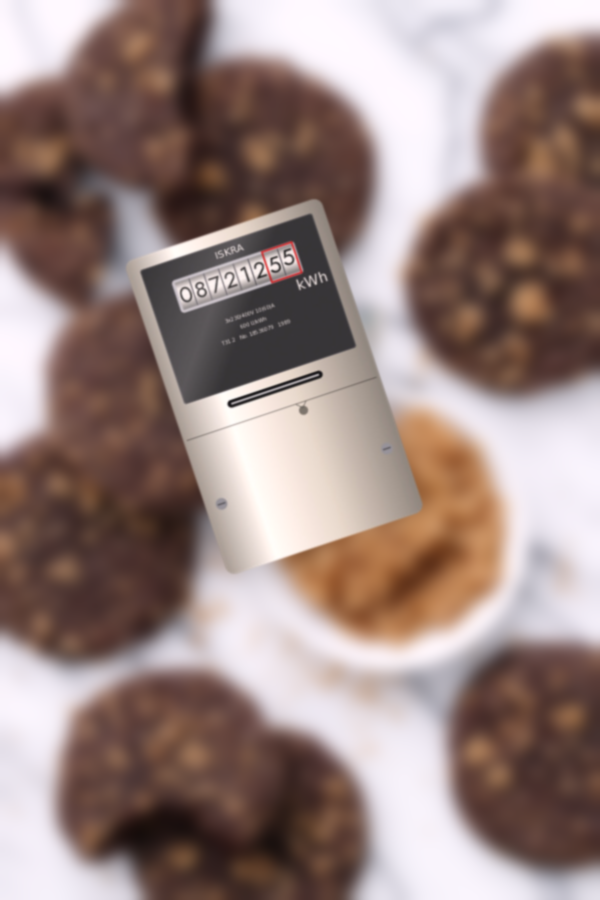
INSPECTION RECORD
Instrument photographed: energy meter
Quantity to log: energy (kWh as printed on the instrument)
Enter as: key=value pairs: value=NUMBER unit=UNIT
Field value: value=87212.55 unit=kWh
